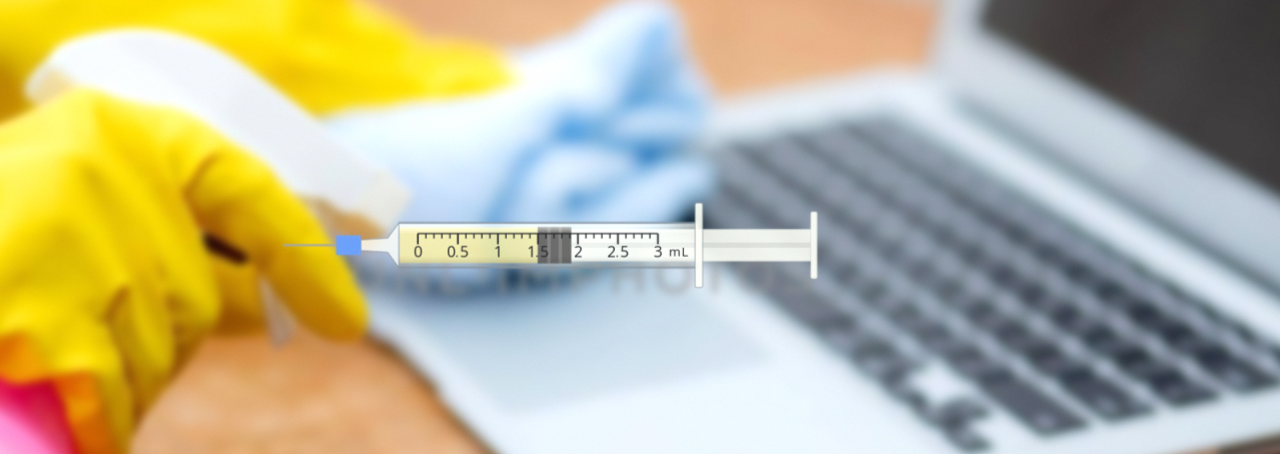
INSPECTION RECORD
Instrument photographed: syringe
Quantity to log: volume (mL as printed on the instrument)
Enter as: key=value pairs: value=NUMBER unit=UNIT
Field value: value=1.5 unit=mL
